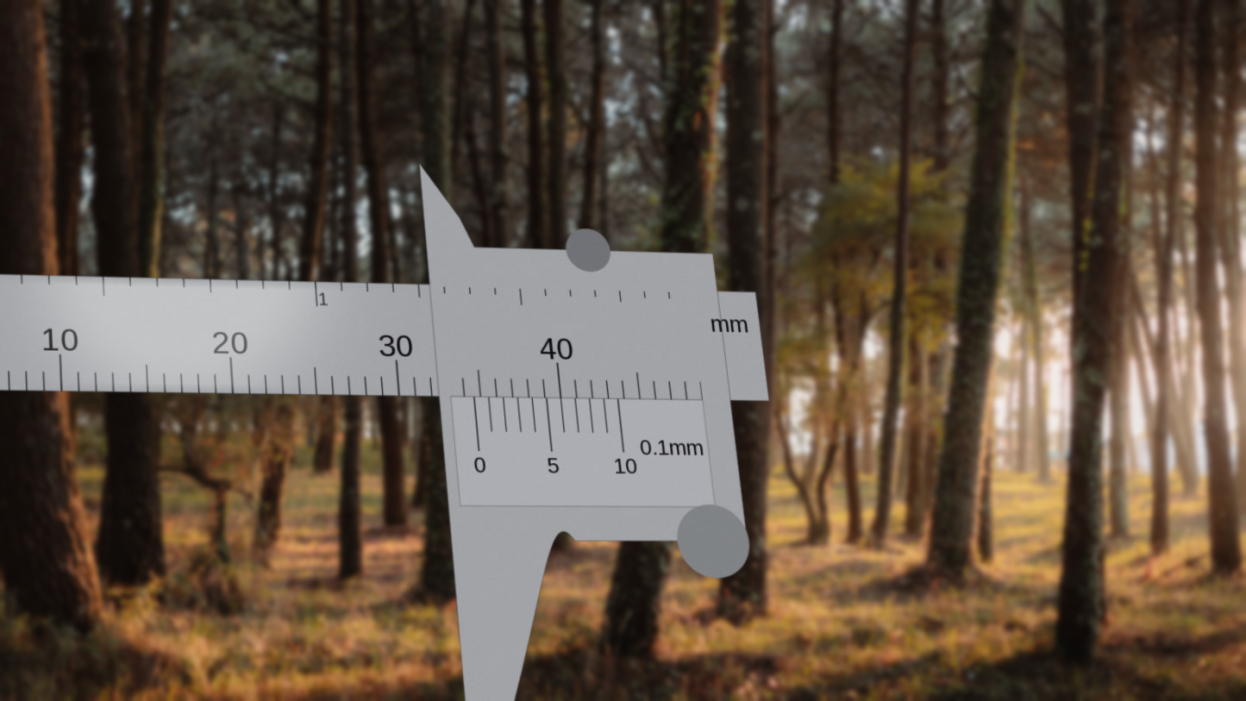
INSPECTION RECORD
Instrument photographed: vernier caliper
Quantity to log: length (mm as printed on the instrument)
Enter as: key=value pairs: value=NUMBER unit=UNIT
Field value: value=34.6 unit=mm
